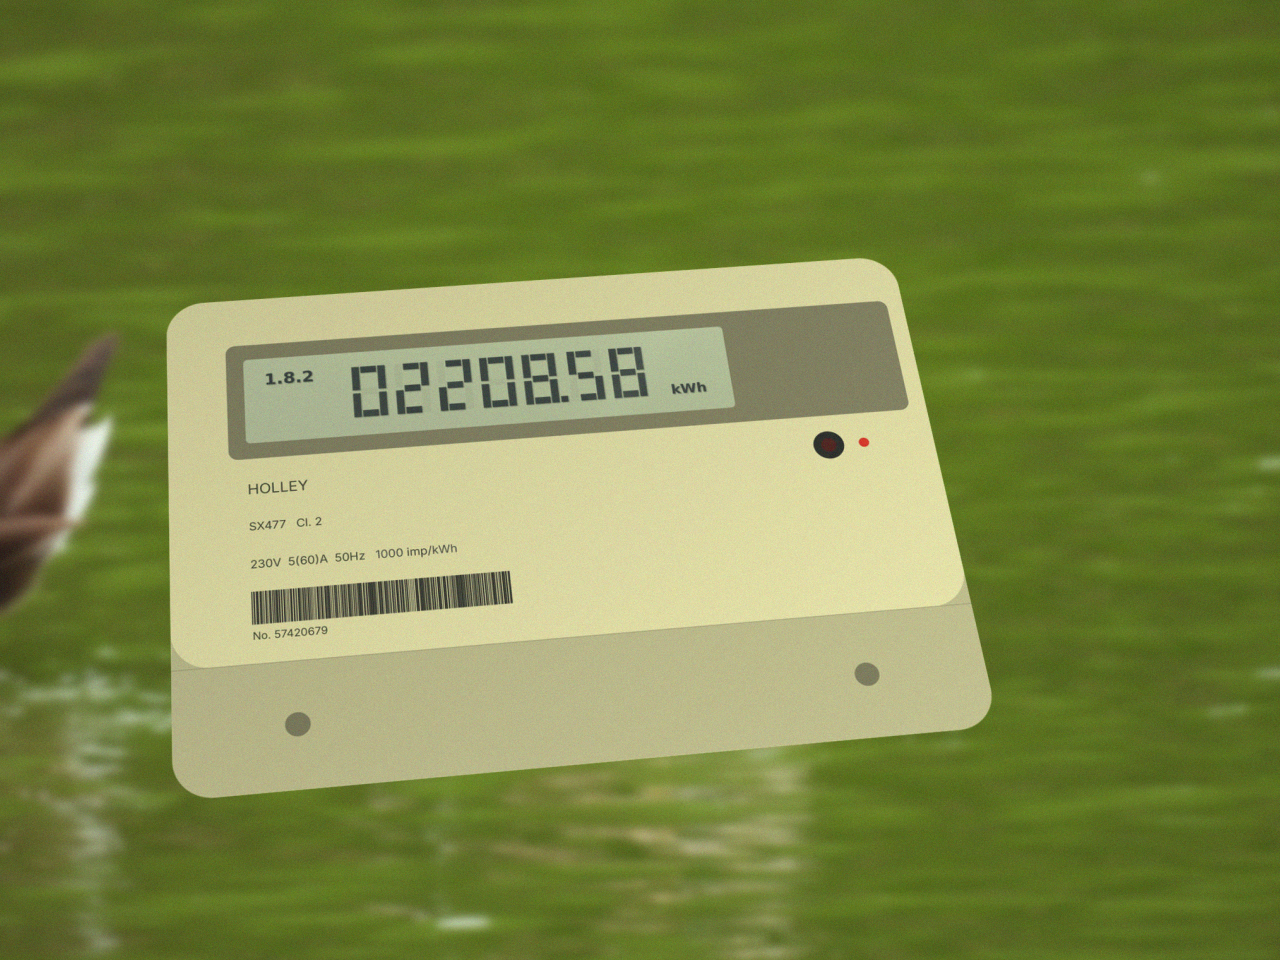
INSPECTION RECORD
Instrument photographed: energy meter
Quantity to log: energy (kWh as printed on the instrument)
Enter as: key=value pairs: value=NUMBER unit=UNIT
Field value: value=2208.58 unit=kWh
